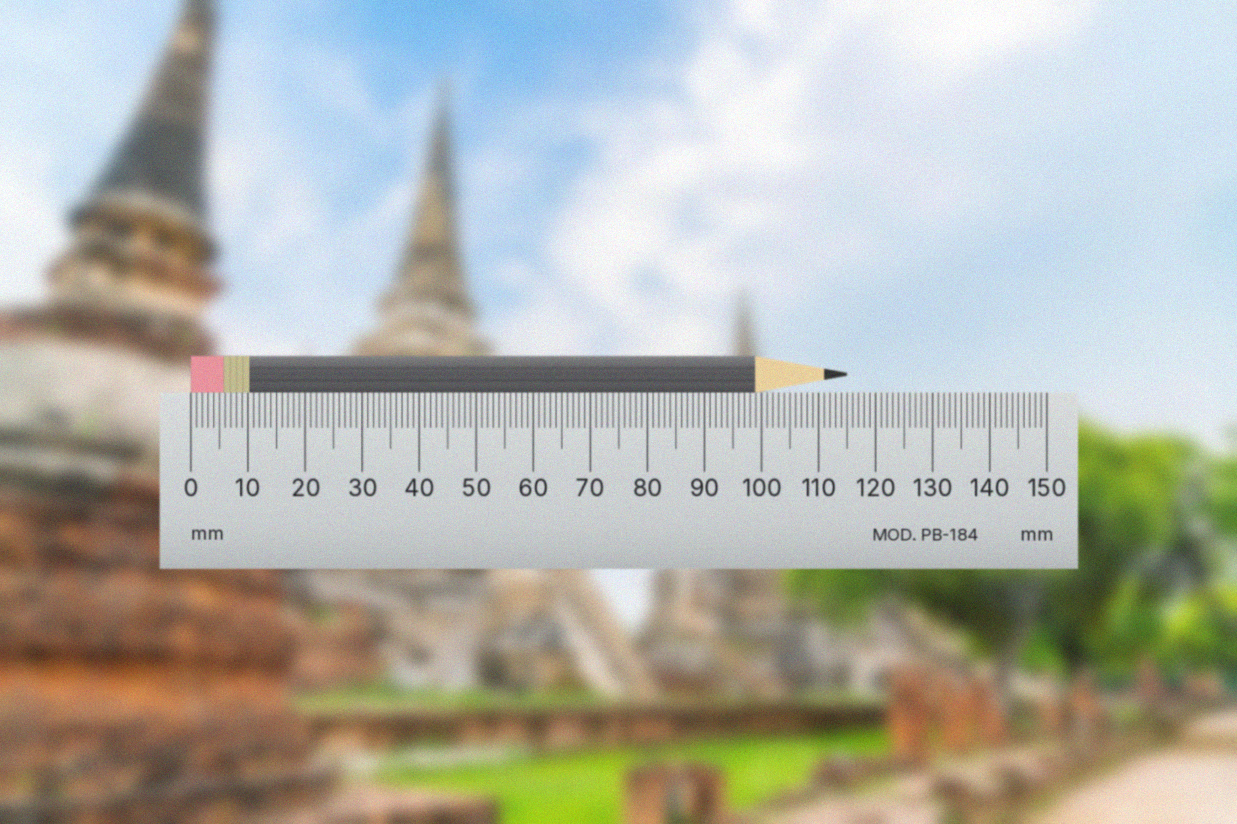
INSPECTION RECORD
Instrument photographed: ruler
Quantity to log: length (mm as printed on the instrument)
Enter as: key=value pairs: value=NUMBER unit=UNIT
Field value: value=115 unit=mm
